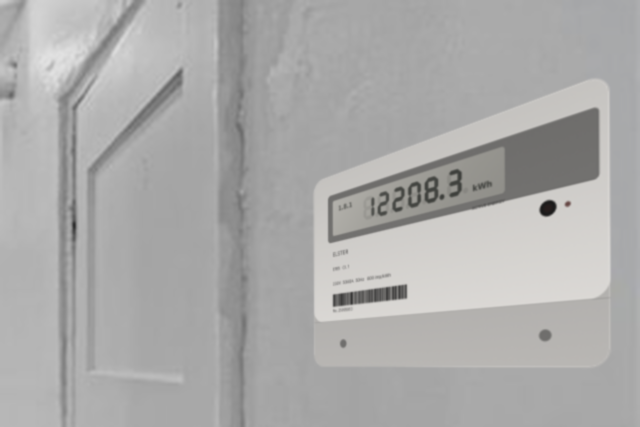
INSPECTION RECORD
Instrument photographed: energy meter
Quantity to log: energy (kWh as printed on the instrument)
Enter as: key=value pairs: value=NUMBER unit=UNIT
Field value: value=12208.3 unit=kWh
